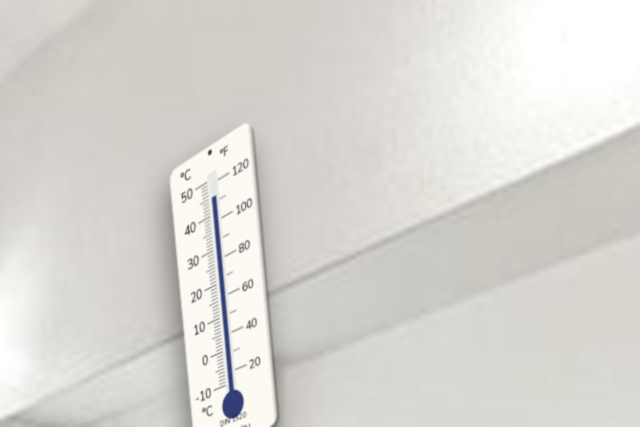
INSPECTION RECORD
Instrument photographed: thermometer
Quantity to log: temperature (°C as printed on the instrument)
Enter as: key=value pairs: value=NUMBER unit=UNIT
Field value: value=45 unit=°C
